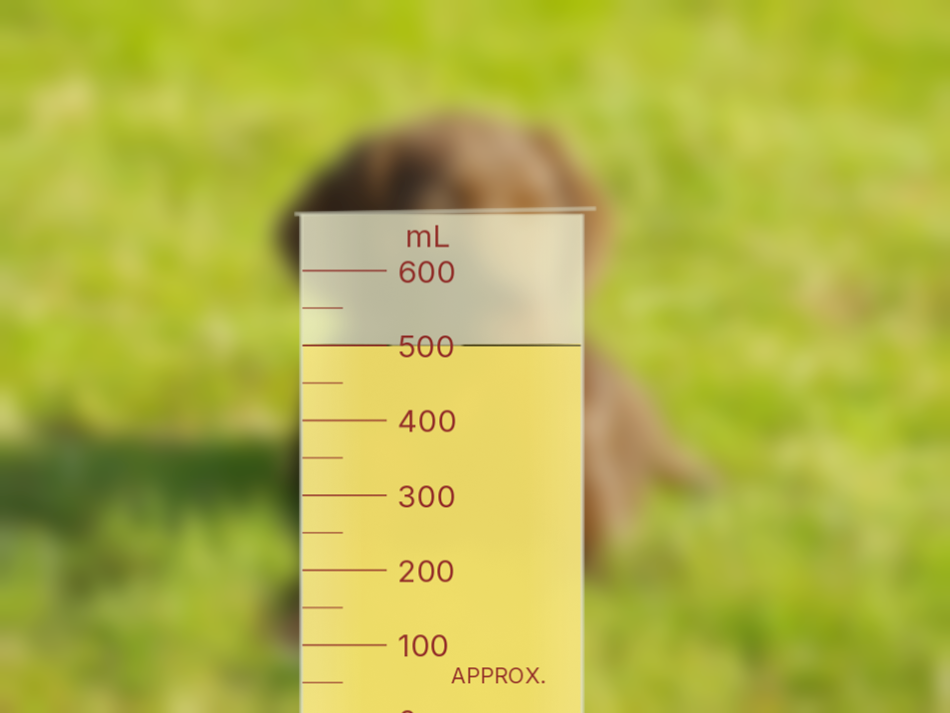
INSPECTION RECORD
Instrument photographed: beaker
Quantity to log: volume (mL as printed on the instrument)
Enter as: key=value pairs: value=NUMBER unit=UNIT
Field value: value=500 unit=mL
